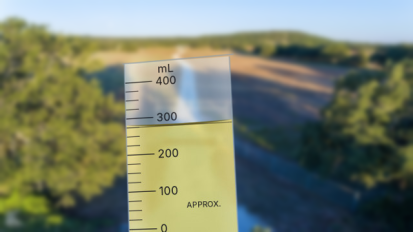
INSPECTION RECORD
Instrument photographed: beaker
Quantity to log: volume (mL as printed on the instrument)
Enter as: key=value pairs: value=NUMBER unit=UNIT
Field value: value=275 unit=mL
